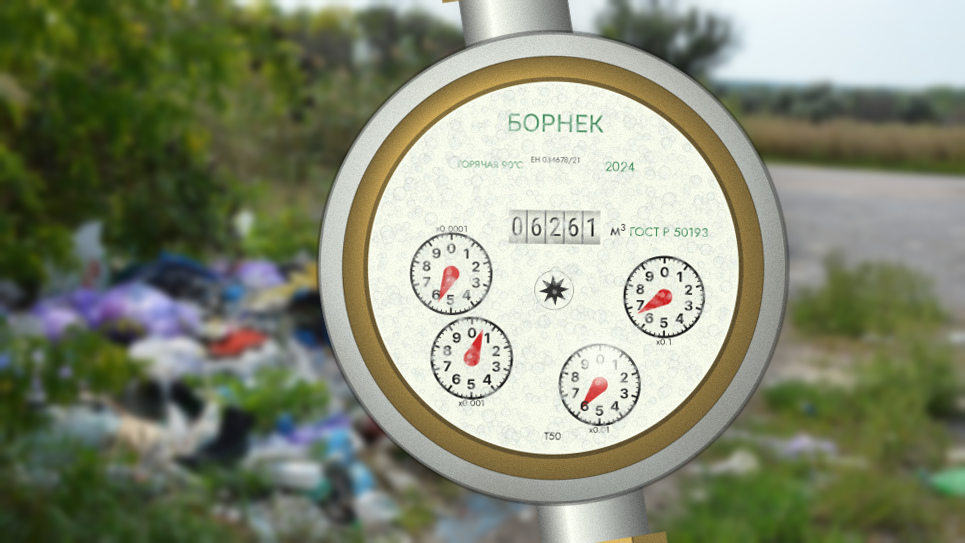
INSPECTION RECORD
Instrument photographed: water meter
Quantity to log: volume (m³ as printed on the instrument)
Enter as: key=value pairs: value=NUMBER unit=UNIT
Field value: value=6261.6605 unit=m³
